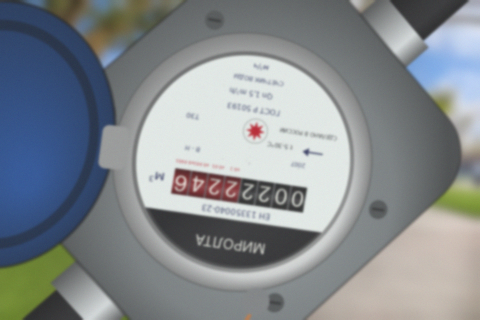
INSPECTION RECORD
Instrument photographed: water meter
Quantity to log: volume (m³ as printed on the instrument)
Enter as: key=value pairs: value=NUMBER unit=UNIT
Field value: value=22.2246 unit=m³
